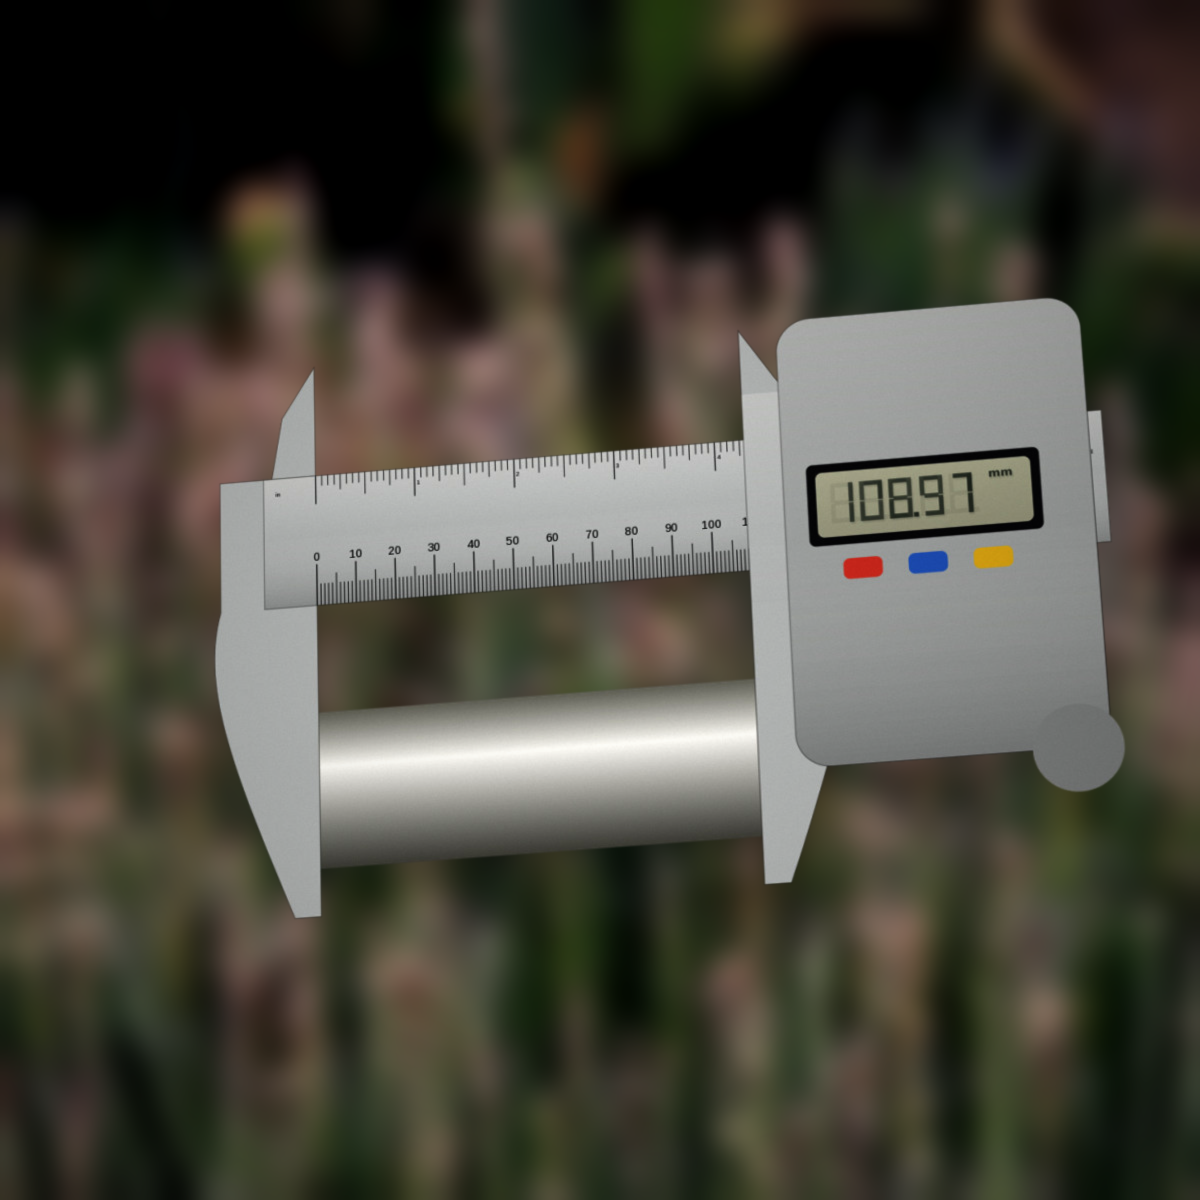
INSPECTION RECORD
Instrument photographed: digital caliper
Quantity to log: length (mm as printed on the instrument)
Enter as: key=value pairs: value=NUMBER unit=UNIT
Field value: value=108.97 unit=mm
